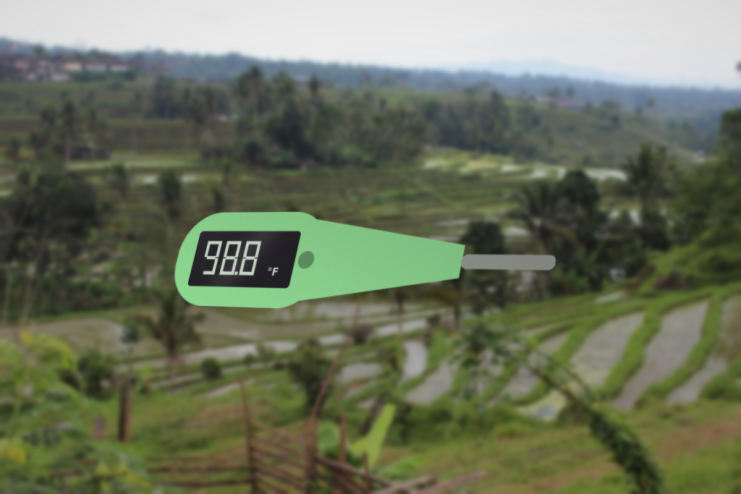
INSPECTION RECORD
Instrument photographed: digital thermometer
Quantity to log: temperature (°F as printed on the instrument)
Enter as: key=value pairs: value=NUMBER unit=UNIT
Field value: value=98.8 unit=°F
